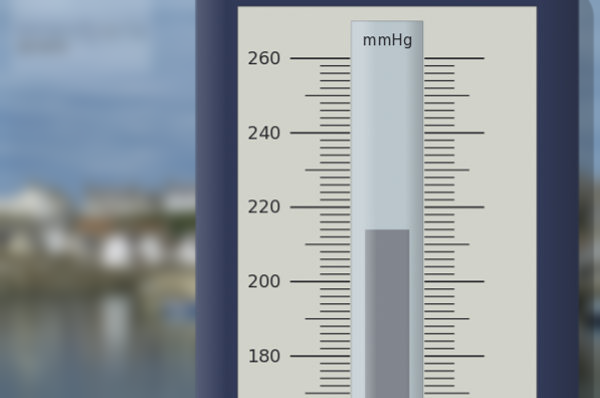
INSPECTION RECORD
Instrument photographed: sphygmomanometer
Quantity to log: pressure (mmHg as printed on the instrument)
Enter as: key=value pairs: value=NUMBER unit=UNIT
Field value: value=214 unit=mmHg
